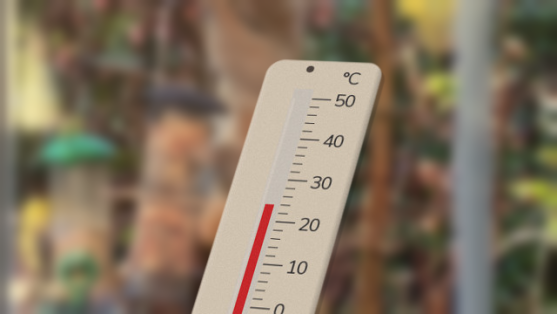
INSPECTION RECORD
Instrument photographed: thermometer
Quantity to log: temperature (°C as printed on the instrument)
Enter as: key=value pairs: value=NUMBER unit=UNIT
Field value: value=24 unit=°C
